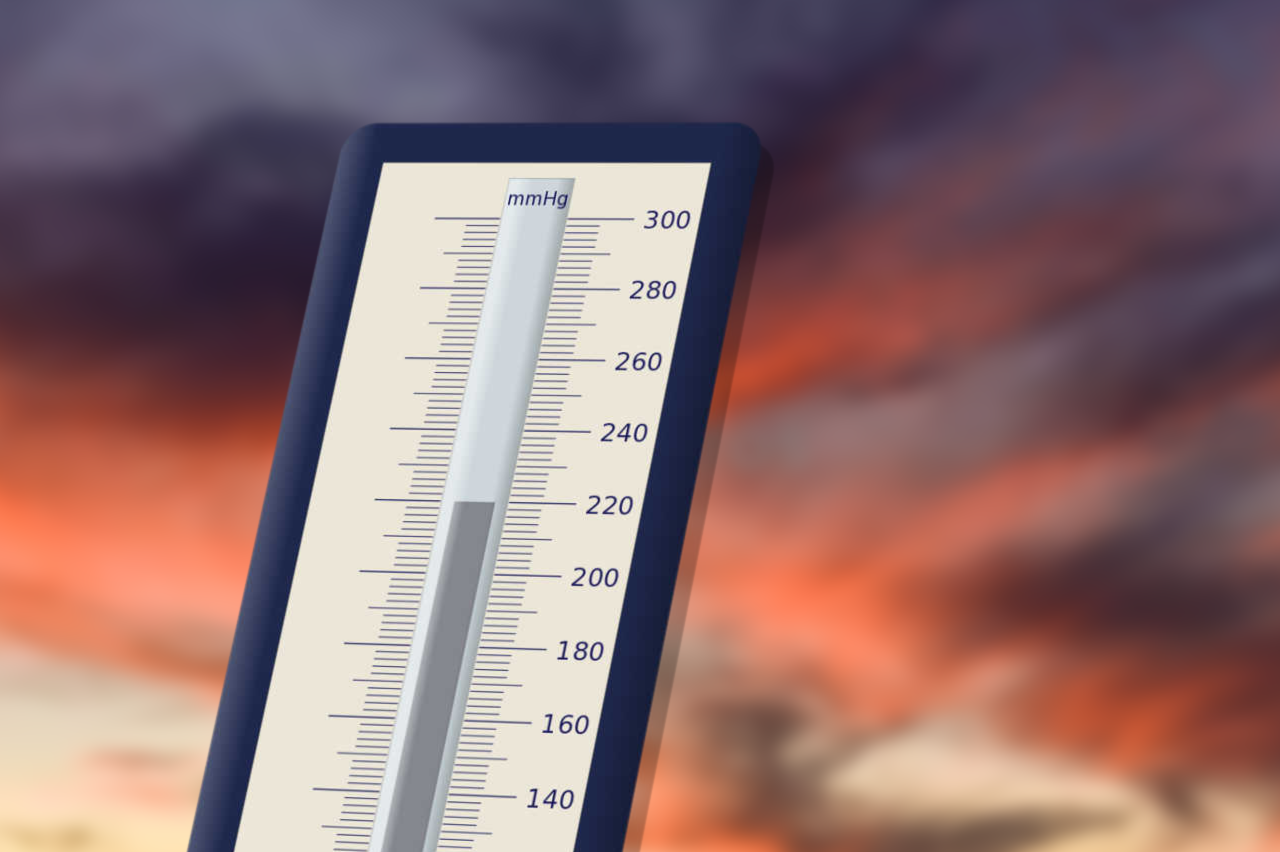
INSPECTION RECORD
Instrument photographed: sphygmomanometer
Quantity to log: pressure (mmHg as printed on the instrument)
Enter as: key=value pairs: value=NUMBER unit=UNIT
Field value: value=220 unit=mmHg
